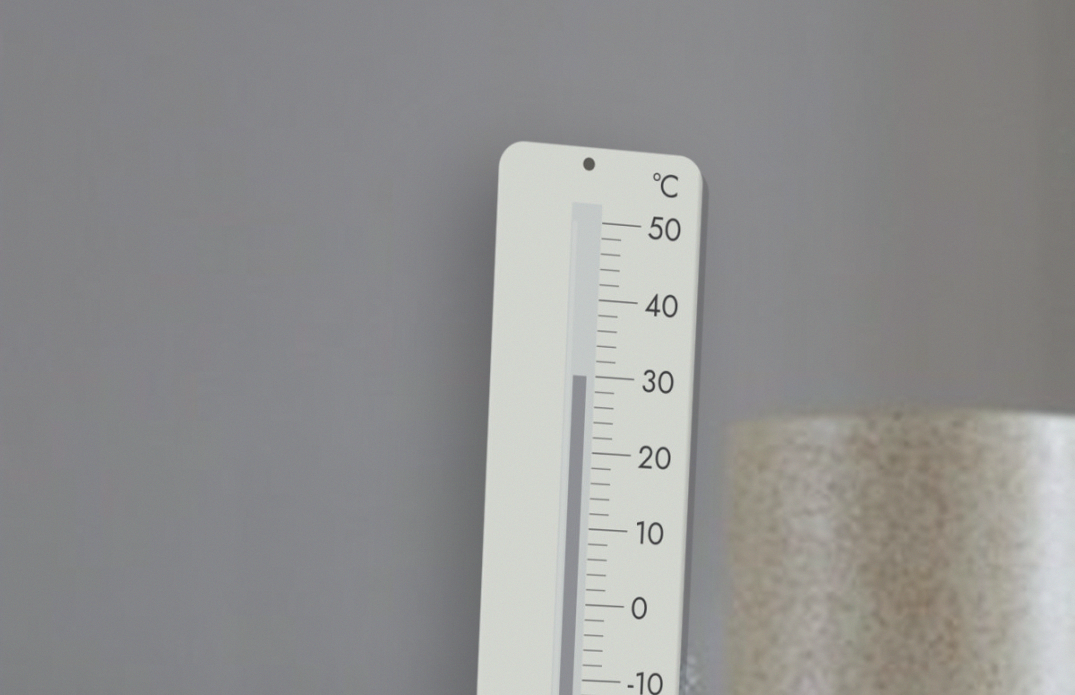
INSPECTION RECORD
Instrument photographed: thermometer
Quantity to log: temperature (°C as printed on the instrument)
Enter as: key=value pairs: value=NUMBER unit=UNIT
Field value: value=30 unit=°C
